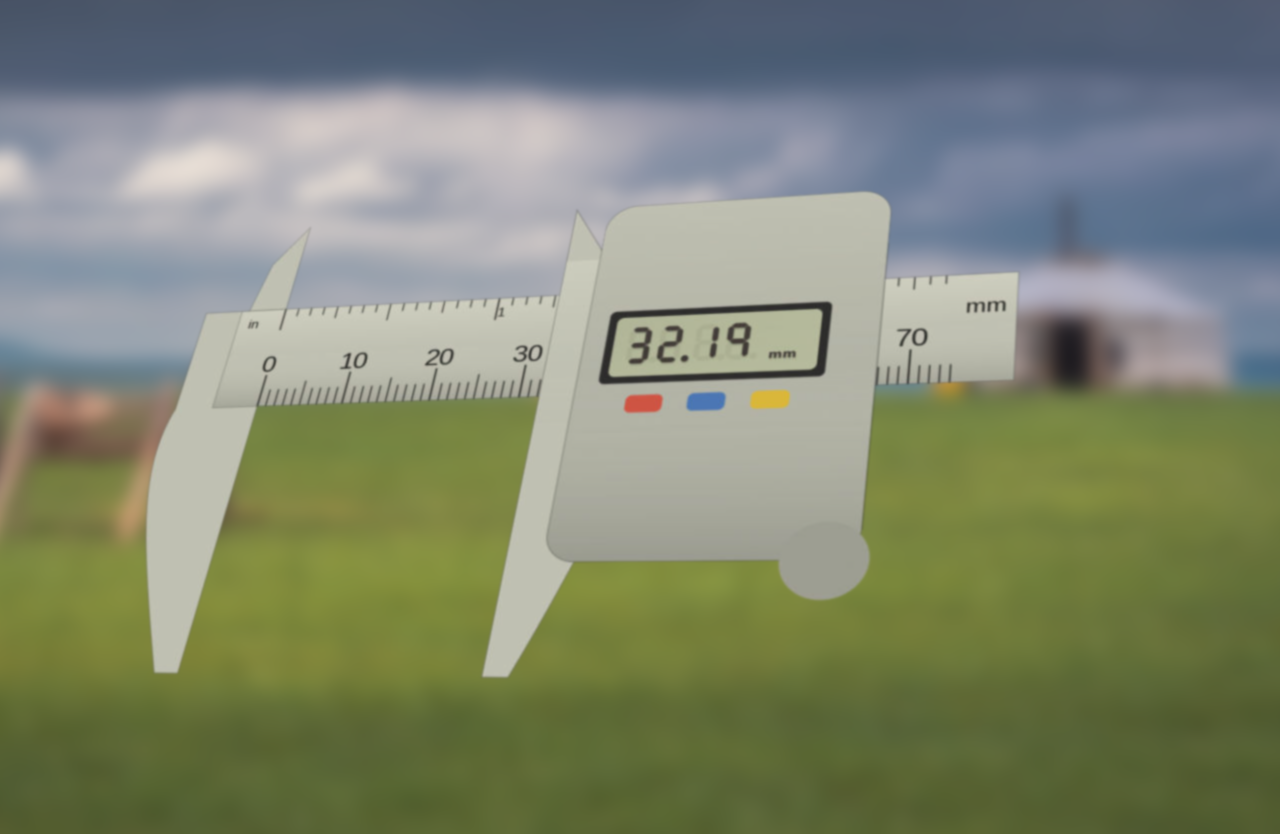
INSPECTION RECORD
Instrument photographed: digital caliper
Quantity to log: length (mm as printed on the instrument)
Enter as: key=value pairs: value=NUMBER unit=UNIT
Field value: value=32.19 unit=mm
